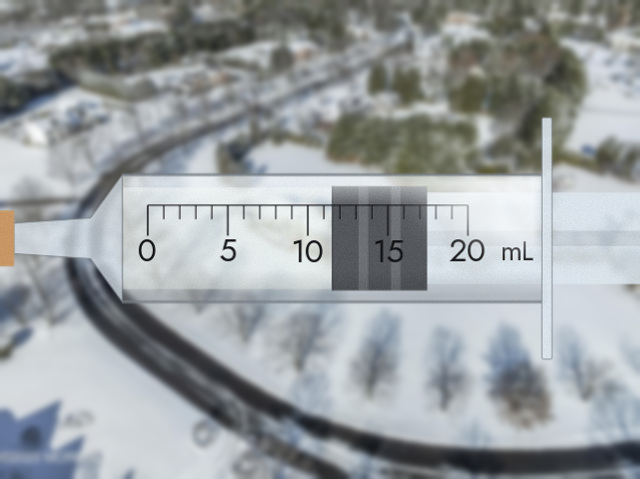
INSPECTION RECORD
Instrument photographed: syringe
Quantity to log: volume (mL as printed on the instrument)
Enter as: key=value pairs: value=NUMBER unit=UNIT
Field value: value=11.5 unit=mL
